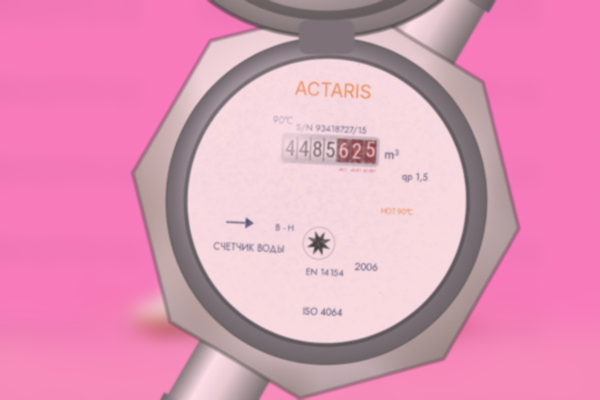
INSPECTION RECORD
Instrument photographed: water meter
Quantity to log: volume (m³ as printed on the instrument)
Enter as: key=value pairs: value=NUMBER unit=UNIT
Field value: value=4485.625 unit=m³
